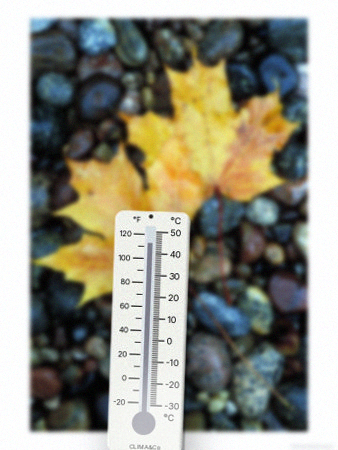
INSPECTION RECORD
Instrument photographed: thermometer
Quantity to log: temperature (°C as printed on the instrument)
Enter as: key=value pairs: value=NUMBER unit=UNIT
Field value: value=45 unit=°C
